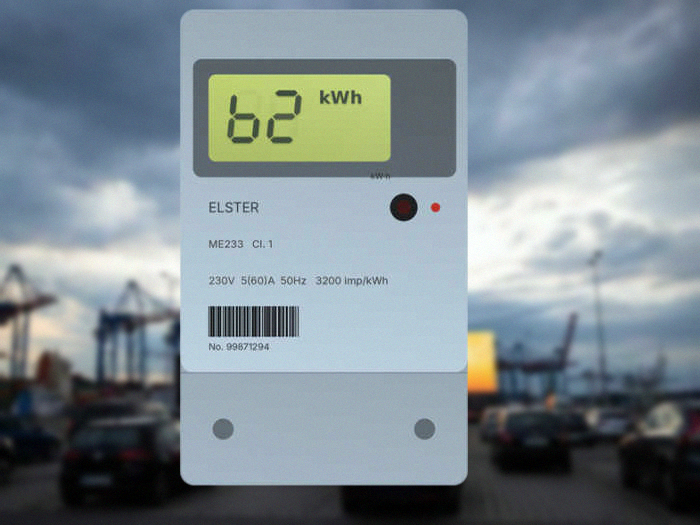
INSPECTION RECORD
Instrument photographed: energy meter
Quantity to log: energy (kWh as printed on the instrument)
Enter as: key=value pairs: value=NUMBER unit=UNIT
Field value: value=62 unit=kWh
